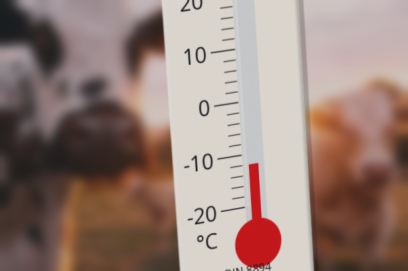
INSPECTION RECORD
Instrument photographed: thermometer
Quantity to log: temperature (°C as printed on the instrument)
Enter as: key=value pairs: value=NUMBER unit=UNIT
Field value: value=-12 unit=°C
